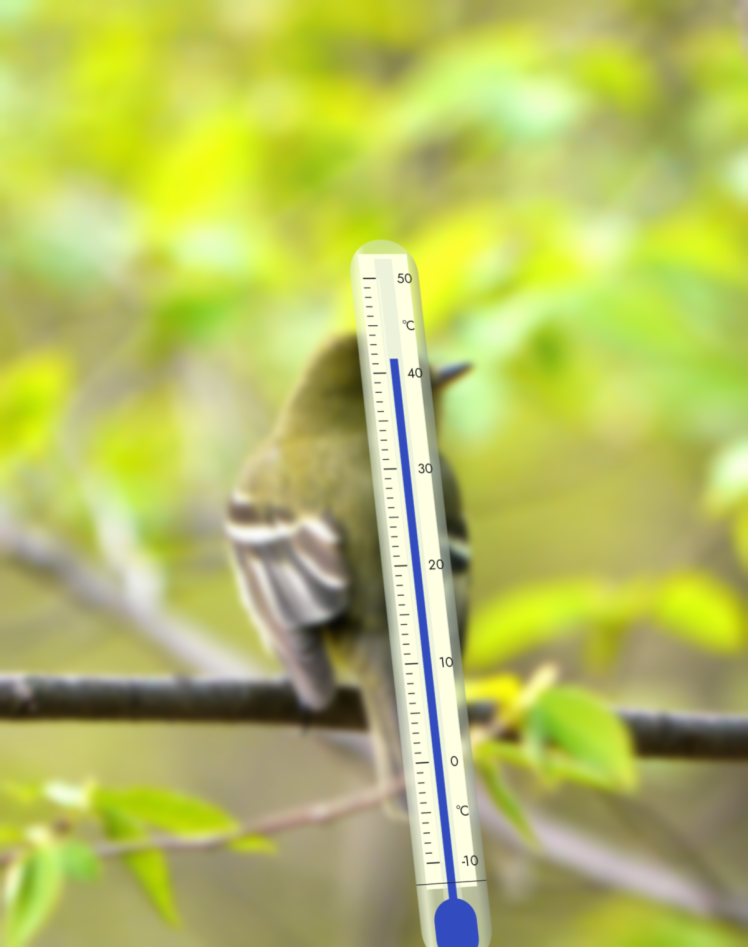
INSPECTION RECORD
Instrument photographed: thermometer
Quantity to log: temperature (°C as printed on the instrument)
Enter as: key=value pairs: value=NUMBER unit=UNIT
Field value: value=41.5 unit=°C
